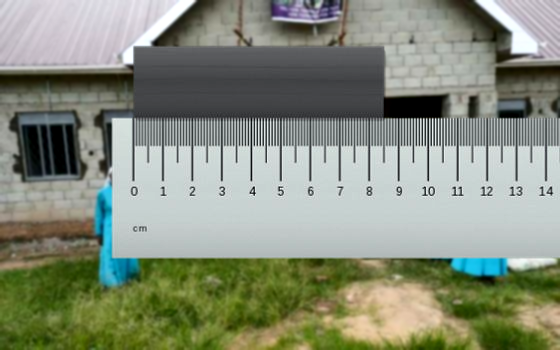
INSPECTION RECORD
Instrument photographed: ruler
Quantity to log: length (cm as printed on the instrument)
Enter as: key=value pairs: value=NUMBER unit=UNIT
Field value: value=8.5 unit=cm
